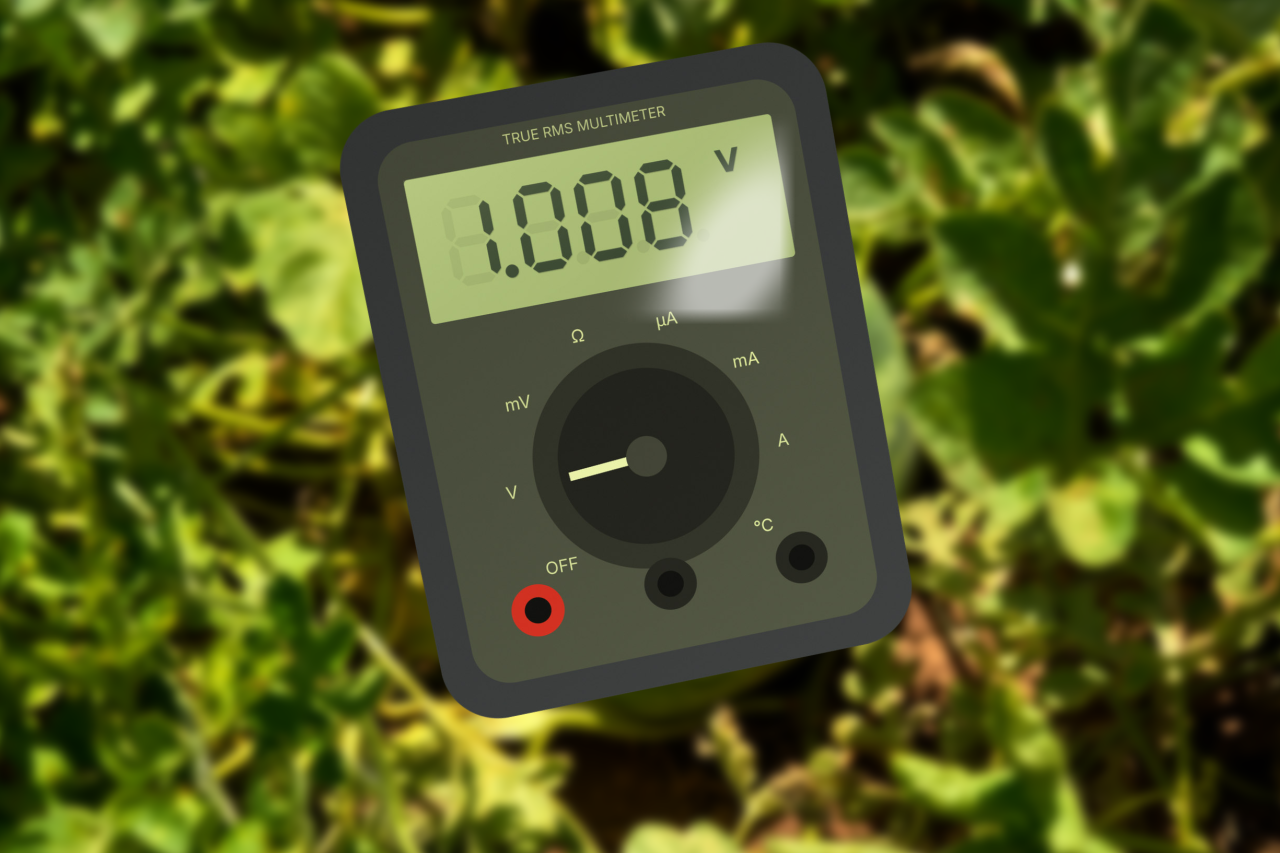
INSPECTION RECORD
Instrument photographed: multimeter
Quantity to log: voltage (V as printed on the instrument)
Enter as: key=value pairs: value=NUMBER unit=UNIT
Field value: value=1.008 unit=V
